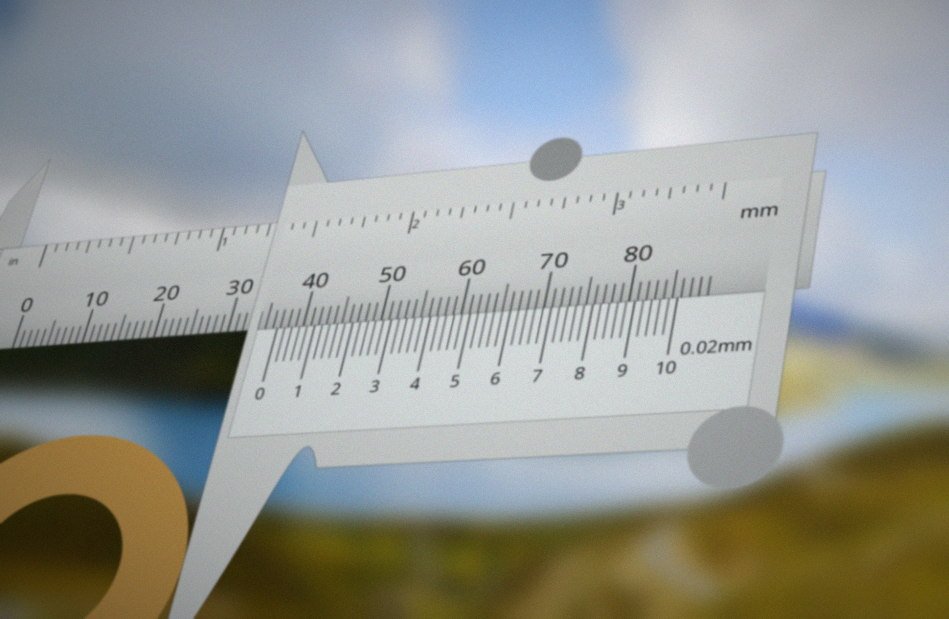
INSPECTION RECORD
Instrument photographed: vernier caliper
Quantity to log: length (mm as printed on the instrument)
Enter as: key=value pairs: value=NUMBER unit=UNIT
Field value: value=36.6 unit=mm
